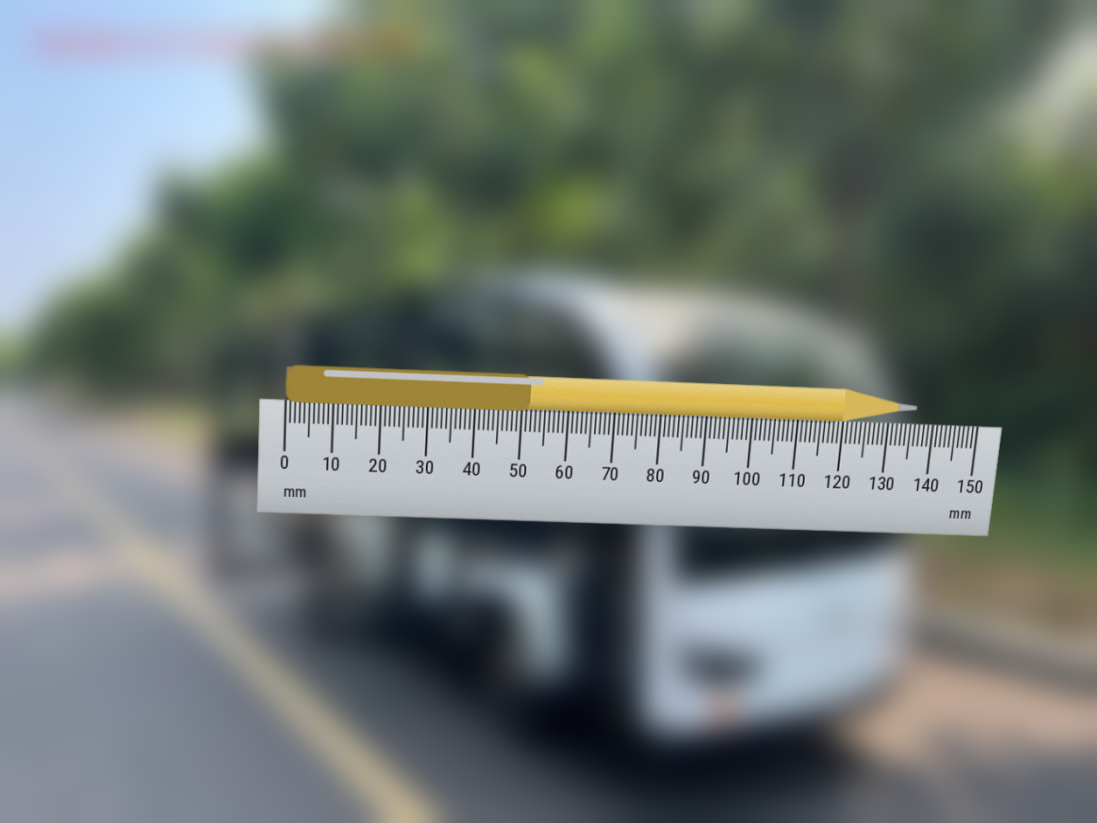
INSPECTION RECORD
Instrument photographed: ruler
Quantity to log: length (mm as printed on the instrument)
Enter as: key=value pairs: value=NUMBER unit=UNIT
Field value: value=136 unit=mm
